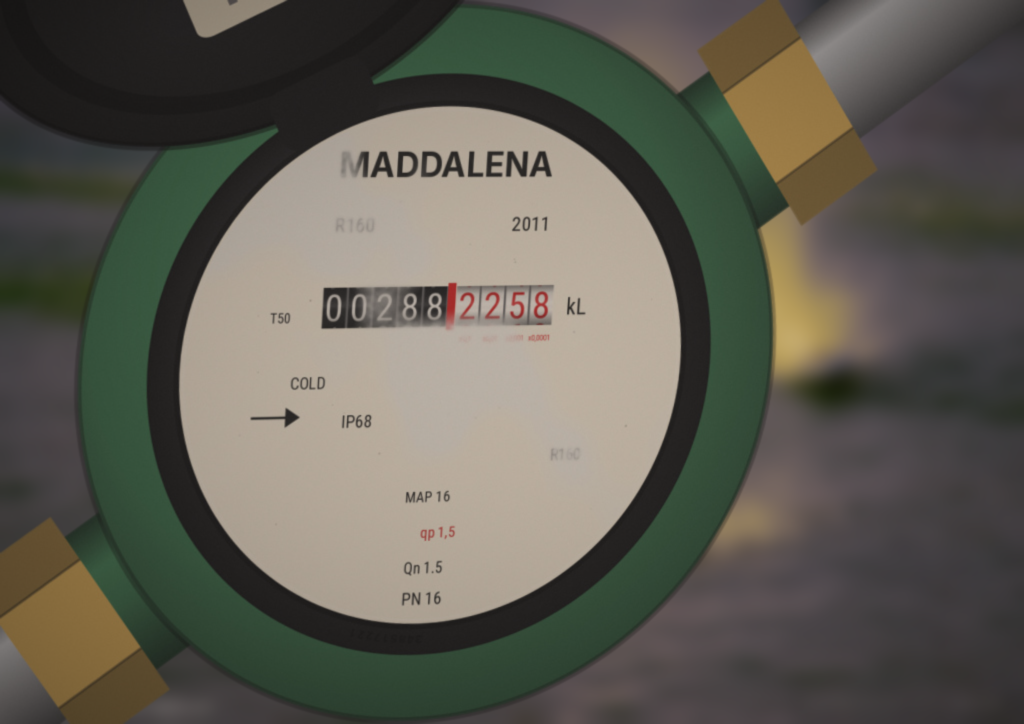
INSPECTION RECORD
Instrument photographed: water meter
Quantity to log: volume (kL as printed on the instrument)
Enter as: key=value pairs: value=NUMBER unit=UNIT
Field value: value=288.2258 unit=kL
